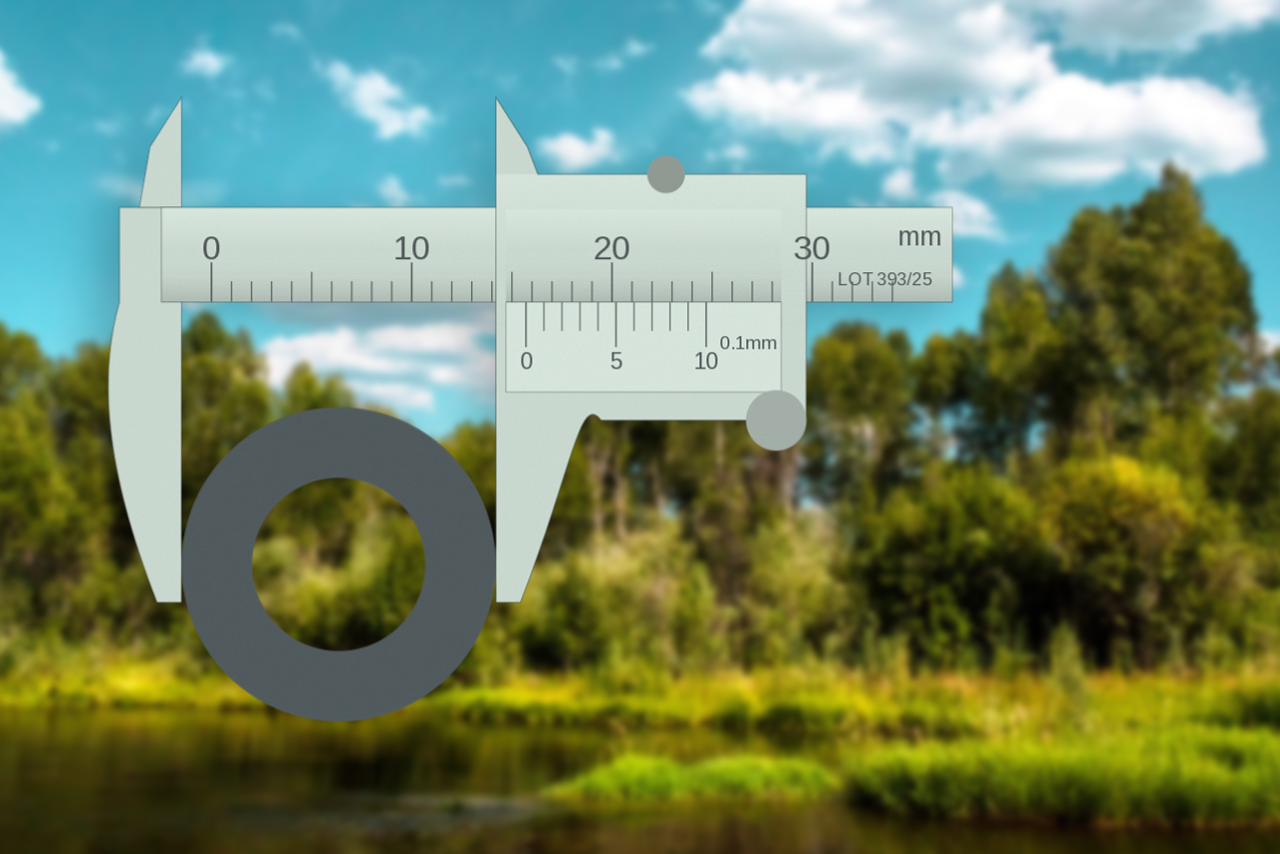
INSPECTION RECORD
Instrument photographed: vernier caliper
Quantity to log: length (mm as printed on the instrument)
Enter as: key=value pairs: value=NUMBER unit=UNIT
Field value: value=15.7 unit=mm
